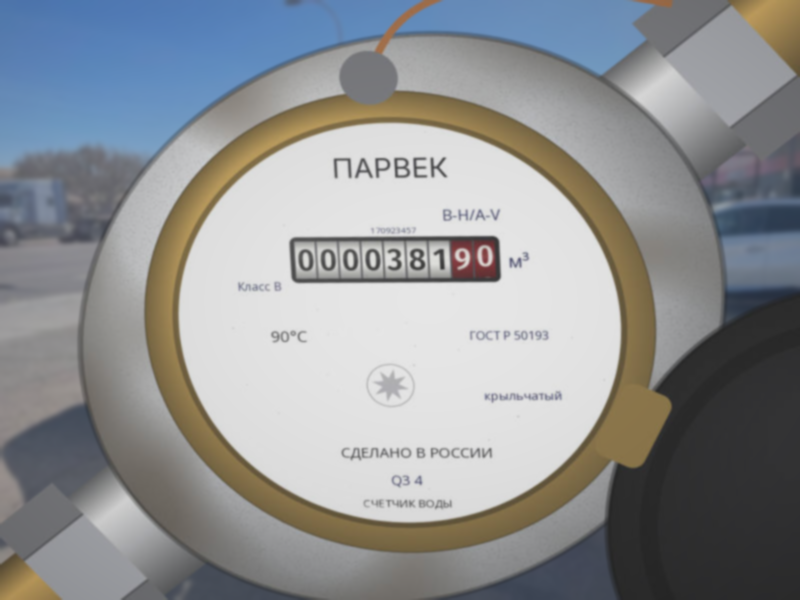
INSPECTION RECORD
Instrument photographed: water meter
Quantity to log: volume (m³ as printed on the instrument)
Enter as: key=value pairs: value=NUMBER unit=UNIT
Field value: value=381.90 unit=m³
